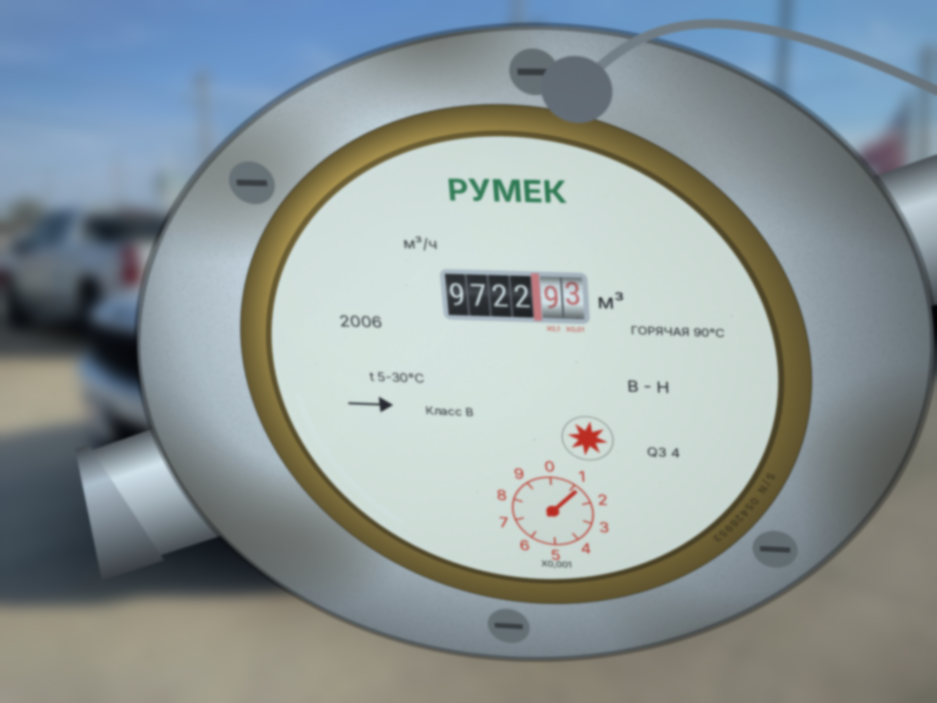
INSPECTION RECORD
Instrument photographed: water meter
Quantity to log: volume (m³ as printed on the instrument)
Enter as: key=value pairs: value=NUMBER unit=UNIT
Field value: value=9722.931 unit=m³
